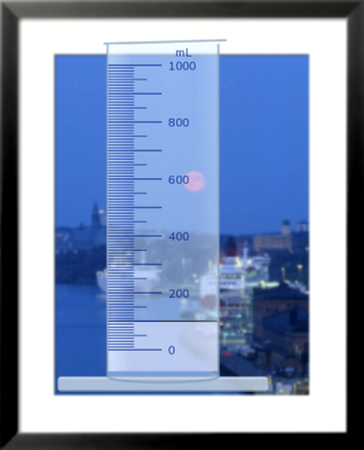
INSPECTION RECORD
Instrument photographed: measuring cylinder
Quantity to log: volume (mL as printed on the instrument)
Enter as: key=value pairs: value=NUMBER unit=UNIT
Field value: value=100 unit=mL
